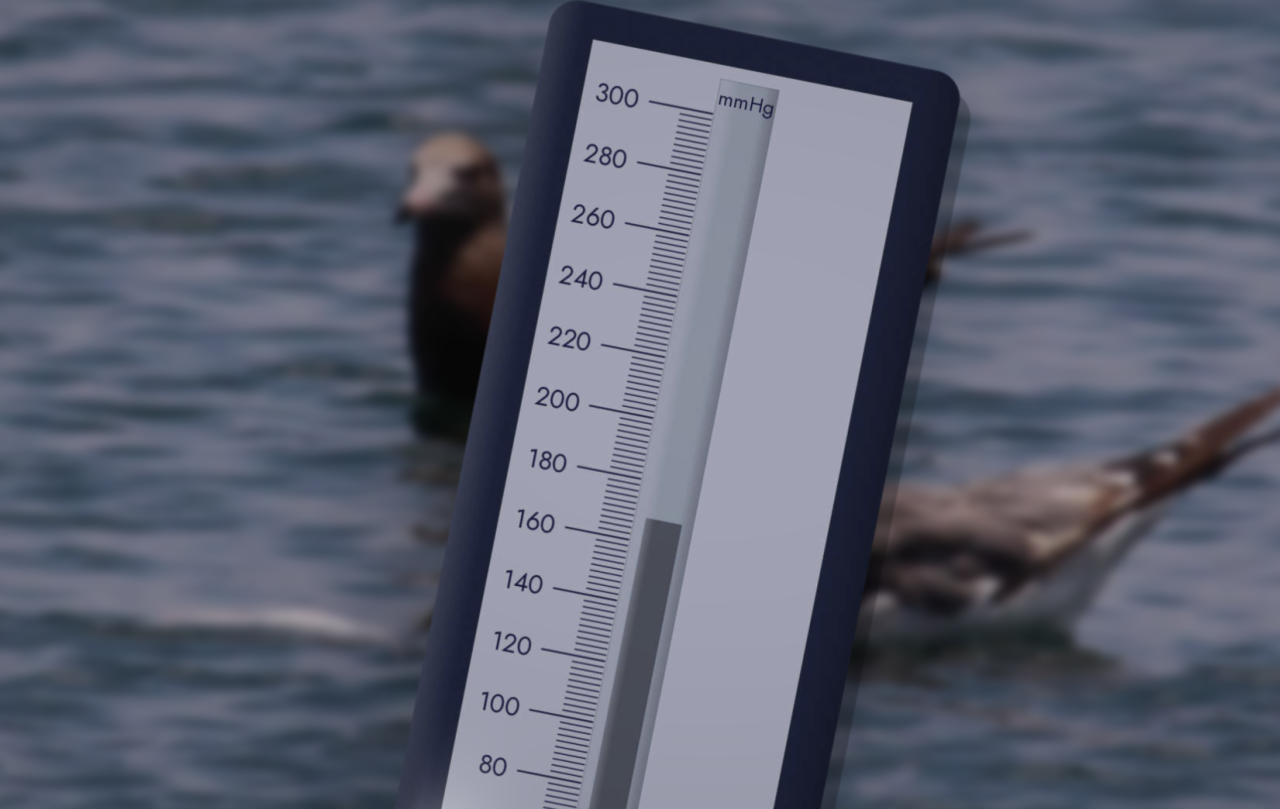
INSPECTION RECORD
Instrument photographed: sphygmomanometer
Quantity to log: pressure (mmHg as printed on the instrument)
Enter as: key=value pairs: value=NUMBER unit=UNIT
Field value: value=168 unit=mmHg
